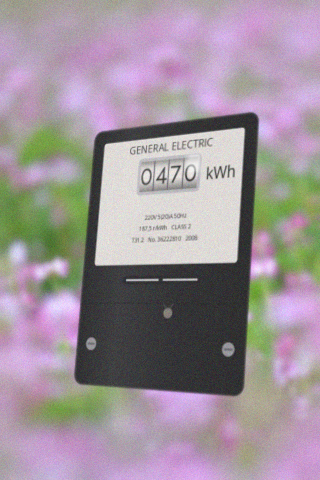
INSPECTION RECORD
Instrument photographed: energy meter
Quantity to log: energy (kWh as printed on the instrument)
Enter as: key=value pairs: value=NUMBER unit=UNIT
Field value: value=470 unit=kWh
